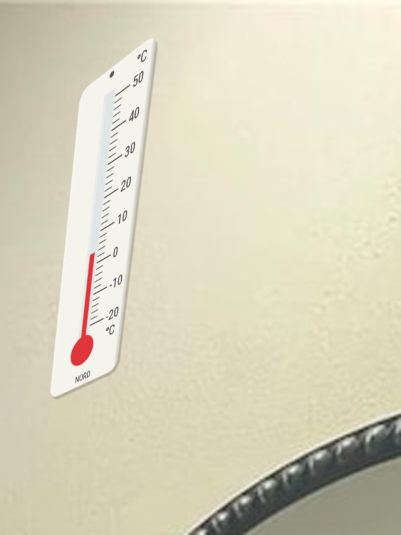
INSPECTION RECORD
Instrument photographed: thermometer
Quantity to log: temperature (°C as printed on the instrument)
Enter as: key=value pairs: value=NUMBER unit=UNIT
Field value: value=4 unit=°C
